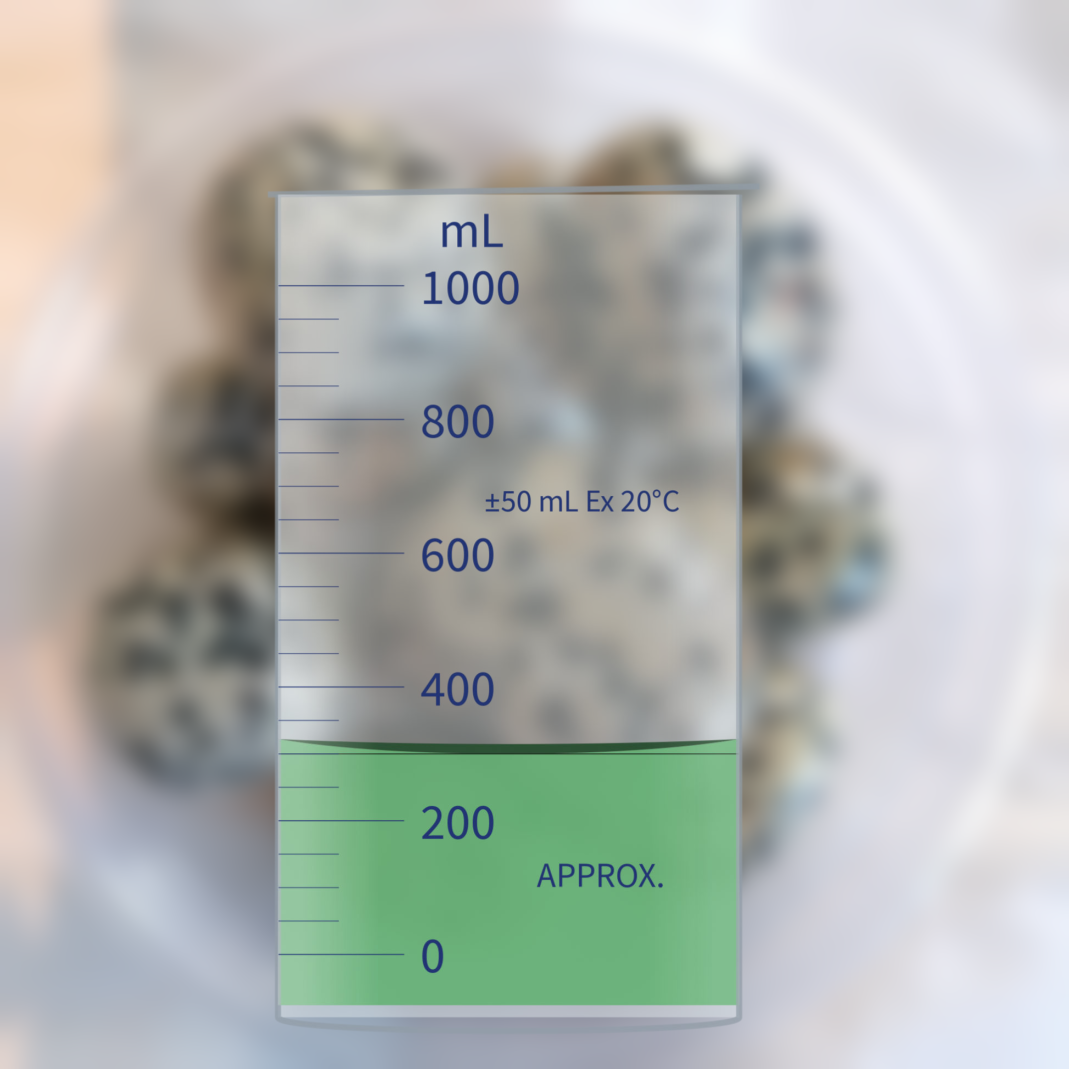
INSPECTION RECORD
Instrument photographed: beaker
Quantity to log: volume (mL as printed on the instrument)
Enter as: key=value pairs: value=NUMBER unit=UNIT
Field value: value=300 unit=mL
